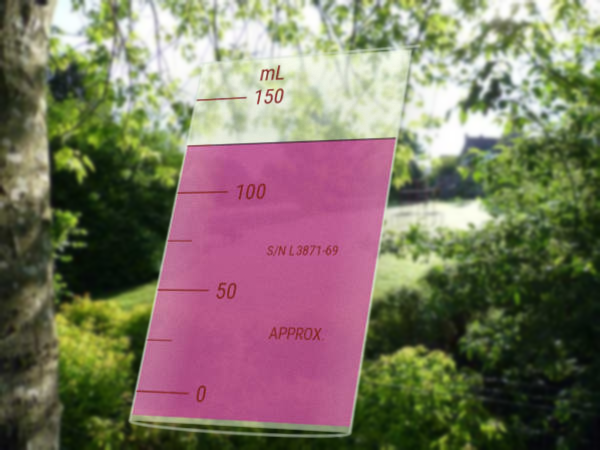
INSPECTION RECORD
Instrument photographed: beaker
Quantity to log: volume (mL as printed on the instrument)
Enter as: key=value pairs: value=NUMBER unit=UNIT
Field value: value=125 unit=mL
